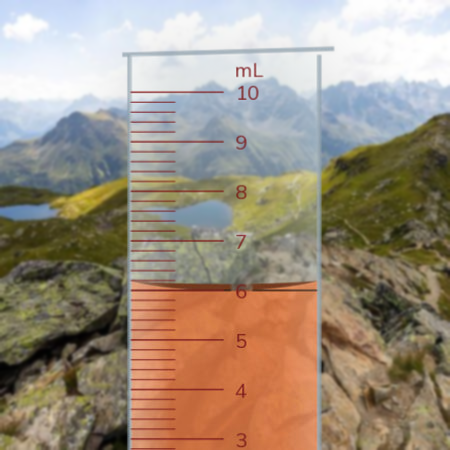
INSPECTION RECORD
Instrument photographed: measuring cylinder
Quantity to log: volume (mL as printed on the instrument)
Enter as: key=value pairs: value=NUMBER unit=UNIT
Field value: value=6 unit=mL
